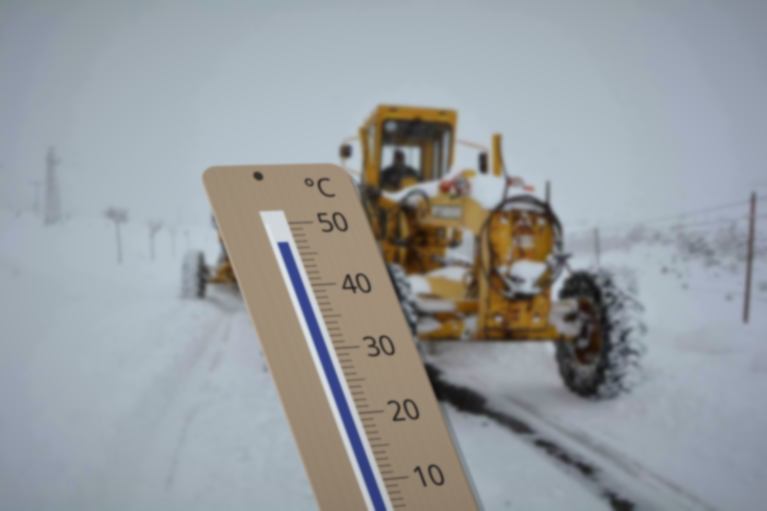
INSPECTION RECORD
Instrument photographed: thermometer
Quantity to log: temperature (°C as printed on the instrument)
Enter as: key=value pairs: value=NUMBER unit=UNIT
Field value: value=47 unit=°C
